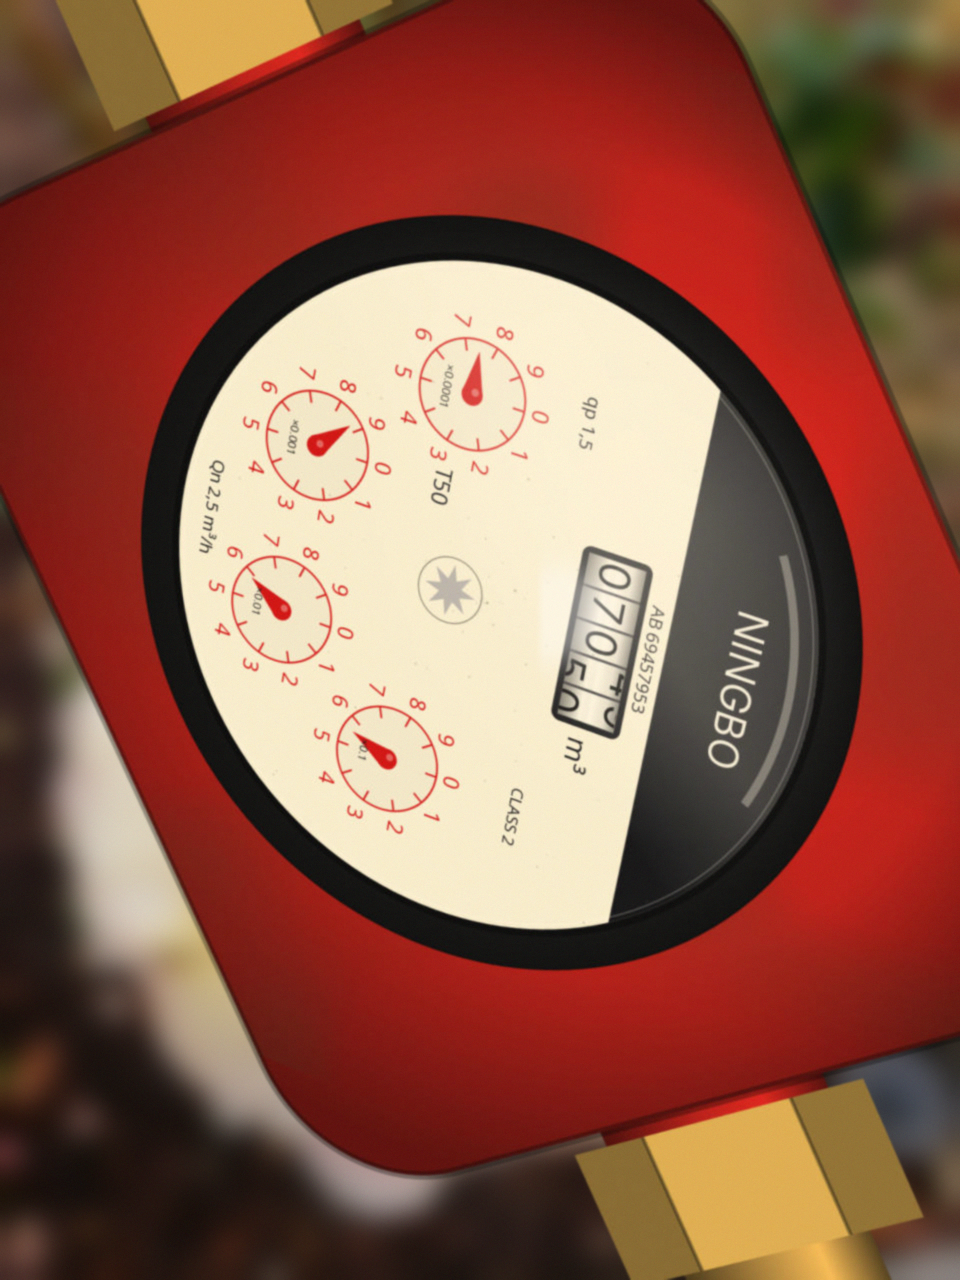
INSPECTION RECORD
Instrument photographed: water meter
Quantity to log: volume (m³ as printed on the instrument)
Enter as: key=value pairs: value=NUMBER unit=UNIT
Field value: value=7049.5587 unit=m³
